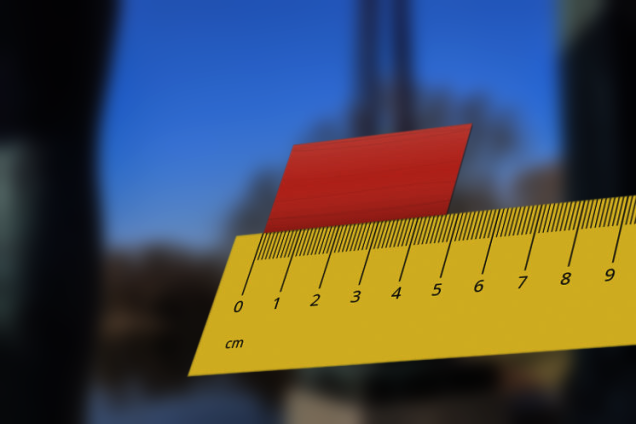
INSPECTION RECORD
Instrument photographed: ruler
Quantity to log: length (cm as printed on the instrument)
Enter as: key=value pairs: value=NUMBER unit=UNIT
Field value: value=4.7 unit=cm
